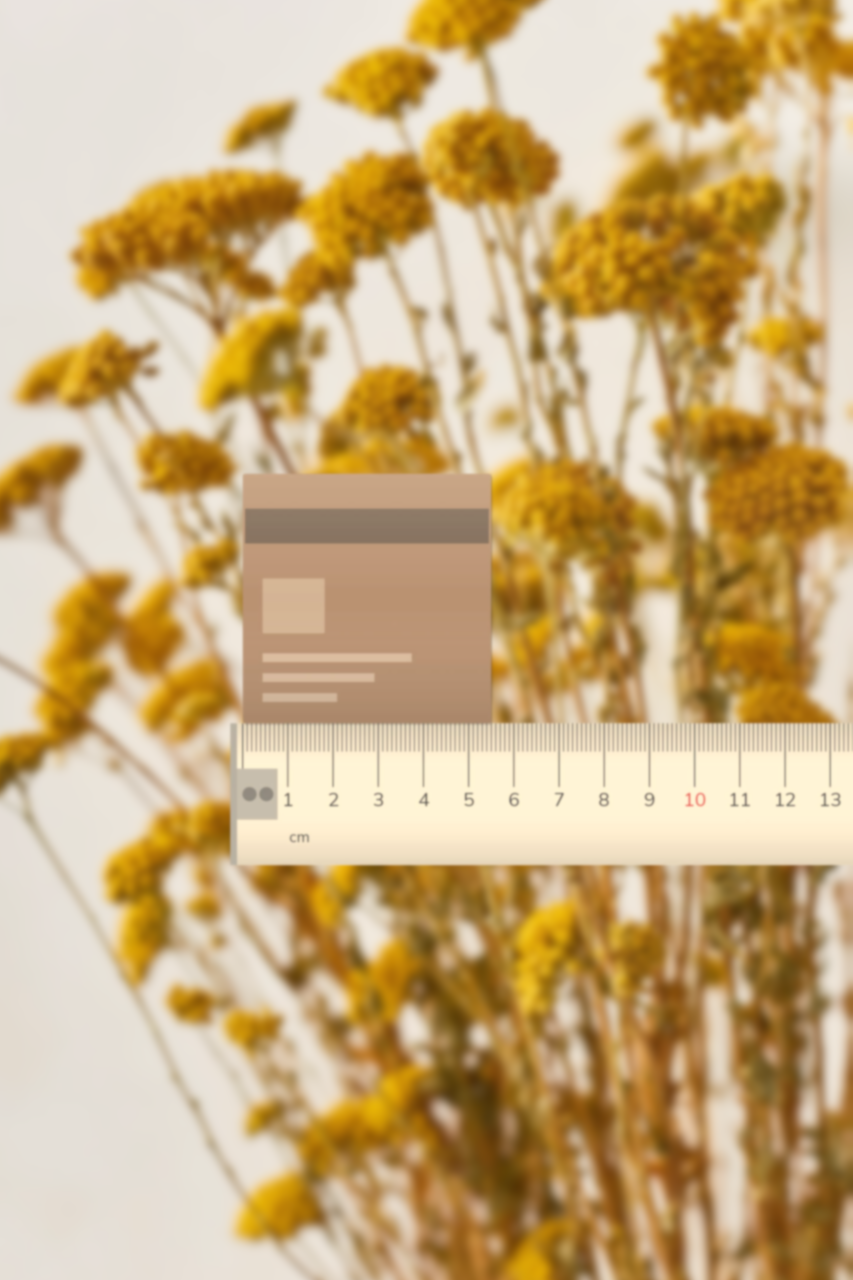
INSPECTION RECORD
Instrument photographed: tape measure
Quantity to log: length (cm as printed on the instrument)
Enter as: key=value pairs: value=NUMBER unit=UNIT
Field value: value=5.5 unit=cm
